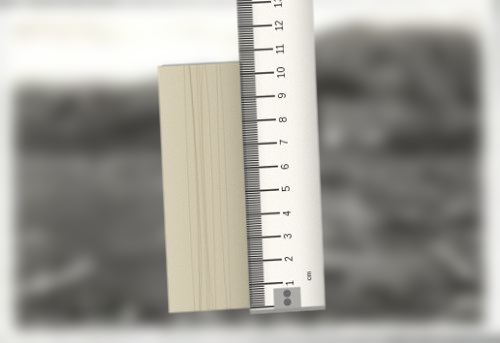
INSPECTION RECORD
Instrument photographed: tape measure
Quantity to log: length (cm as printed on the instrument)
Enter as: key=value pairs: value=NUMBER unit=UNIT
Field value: value=10.5 unit=cm
